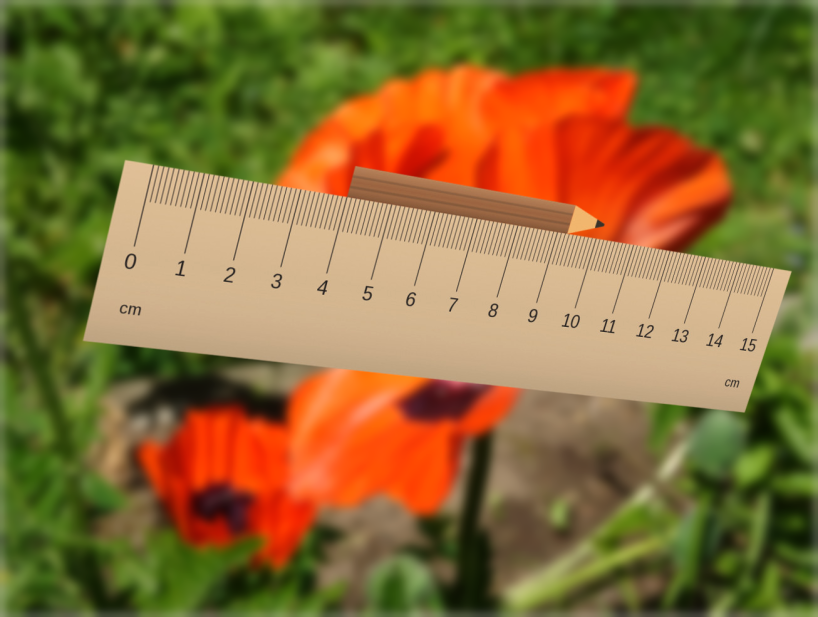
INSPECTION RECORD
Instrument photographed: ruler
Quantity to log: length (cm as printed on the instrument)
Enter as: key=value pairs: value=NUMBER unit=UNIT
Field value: value=6.1 unit=cm
